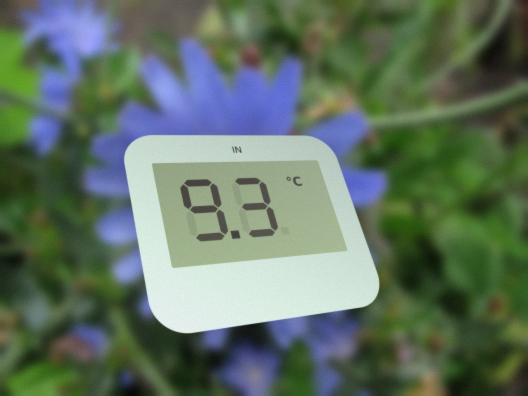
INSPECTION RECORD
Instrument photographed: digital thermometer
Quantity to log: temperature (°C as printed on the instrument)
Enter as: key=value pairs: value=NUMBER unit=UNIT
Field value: value=9.3 unit=°C
